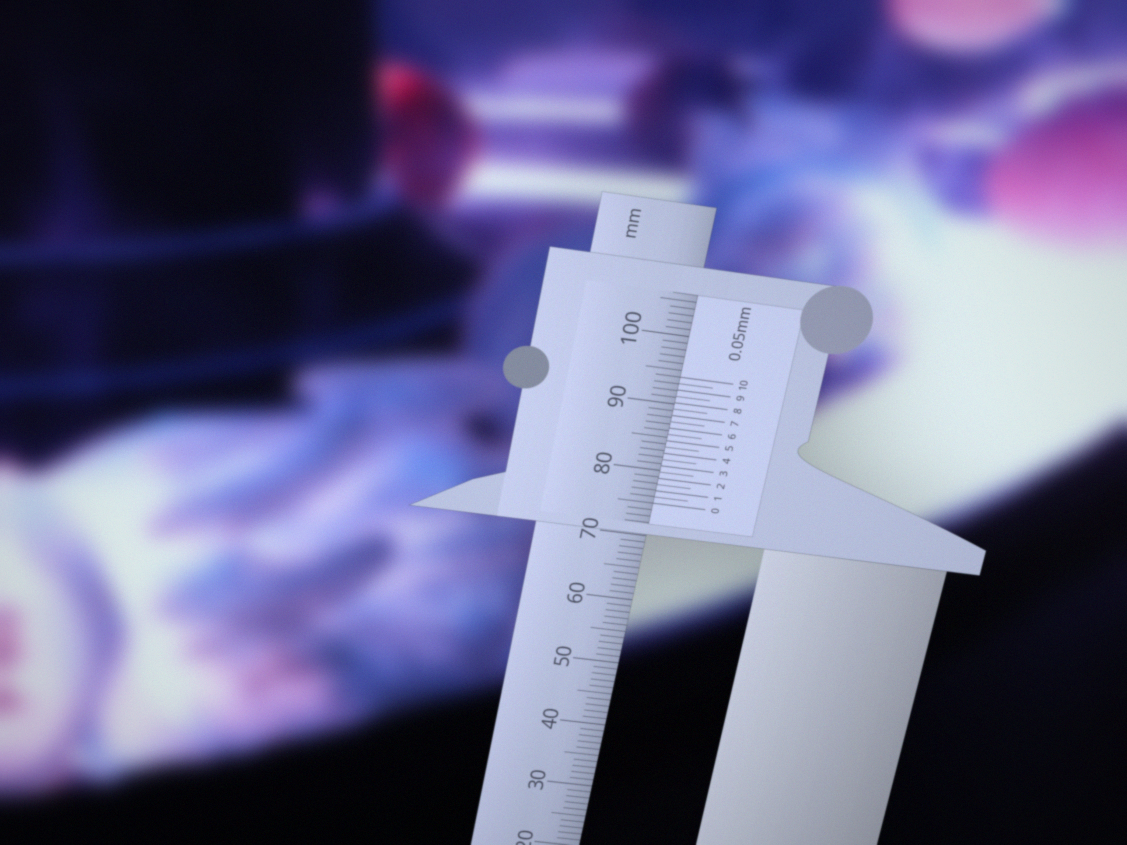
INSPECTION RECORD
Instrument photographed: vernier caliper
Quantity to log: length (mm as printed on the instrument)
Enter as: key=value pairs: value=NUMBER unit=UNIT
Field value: value=75.0 unit=mm
